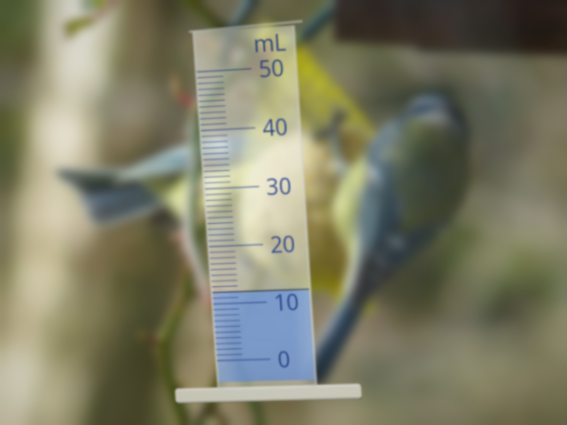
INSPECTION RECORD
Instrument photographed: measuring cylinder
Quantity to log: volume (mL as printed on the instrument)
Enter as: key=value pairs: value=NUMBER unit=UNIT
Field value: value=12 unit=mL
